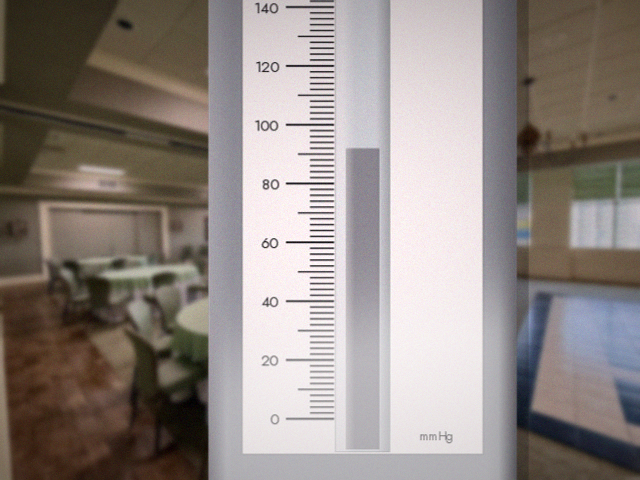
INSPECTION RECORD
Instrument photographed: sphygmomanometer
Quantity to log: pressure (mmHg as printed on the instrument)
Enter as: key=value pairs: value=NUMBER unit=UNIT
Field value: value=92 unit=mmHg
